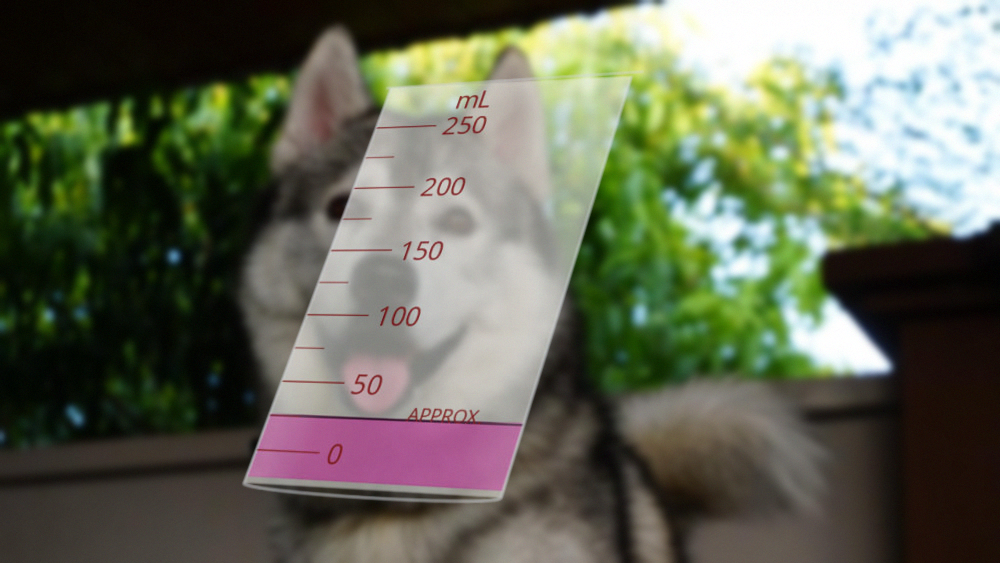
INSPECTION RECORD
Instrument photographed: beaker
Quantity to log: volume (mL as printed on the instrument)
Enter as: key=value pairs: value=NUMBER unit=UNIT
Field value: value=25 unit=mL
